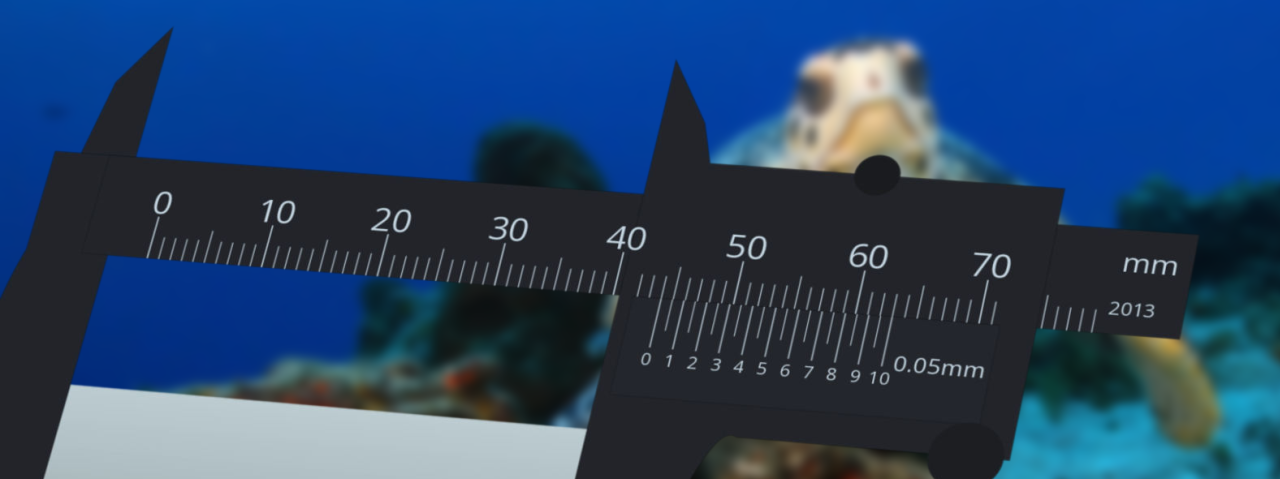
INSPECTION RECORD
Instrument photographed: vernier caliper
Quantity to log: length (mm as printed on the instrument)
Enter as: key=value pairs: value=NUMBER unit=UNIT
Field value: value=44.0 unit=mm
